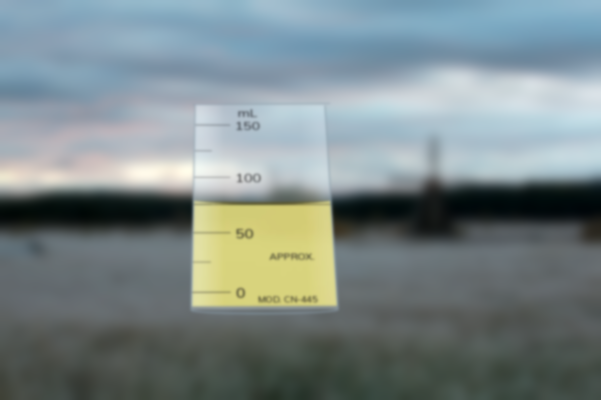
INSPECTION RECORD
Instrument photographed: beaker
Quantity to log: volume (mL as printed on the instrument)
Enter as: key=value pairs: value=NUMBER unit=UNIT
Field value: value=75 unit=mL
